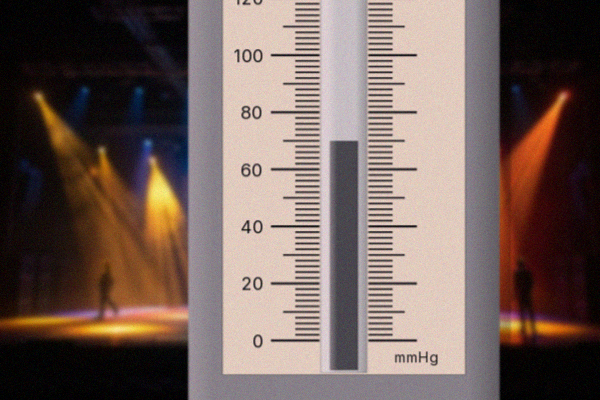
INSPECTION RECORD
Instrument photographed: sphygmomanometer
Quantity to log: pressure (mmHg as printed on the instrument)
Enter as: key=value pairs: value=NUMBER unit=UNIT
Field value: value=70 unit=mmHg
